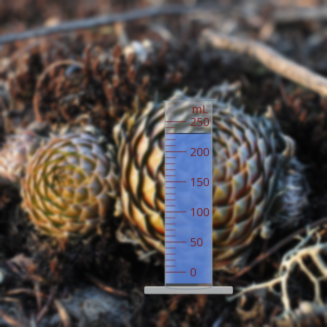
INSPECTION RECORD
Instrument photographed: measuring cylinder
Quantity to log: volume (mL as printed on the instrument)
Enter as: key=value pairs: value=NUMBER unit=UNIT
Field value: value=230 unit=mL
